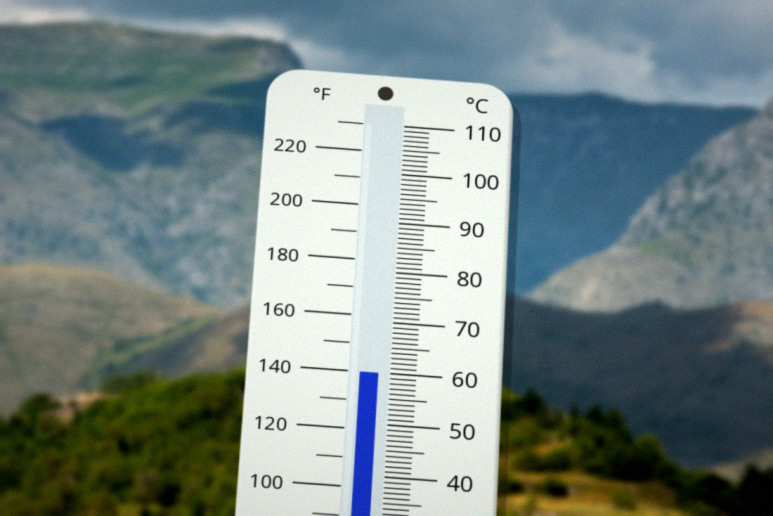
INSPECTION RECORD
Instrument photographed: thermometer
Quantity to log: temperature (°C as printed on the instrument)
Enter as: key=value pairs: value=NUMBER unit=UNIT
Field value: value=60 unit=°C
